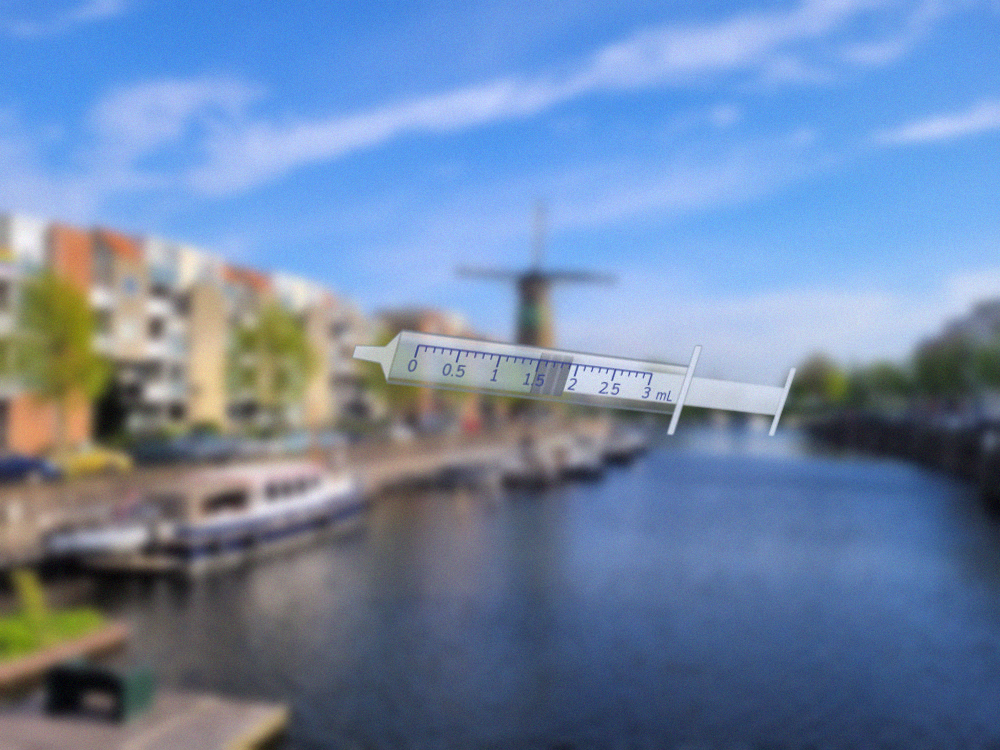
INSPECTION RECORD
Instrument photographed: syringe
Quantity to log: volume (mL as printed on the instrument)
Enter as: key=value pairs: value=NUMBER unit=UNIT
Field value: value=1.5 unit=mL
